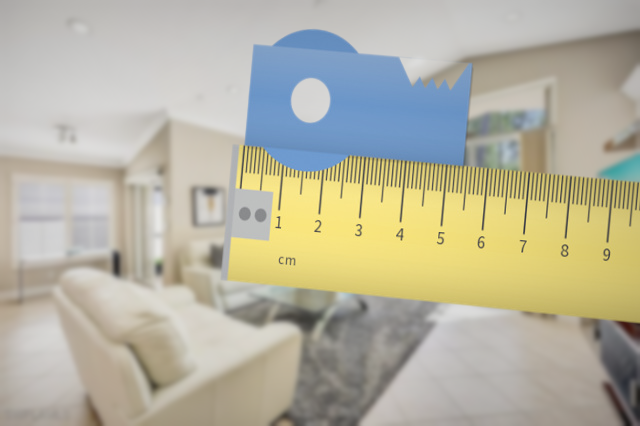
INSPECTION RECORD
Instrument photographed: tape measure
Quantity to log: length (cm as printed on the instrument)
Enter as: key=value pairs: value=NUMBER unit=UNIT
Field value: value=5.4 unit=cm
